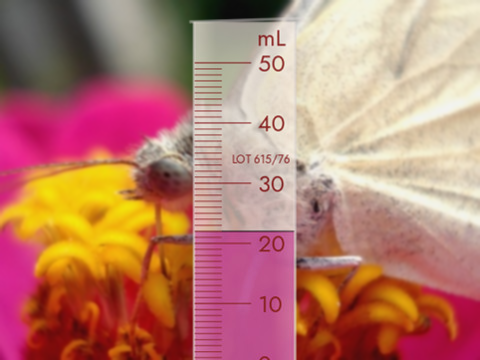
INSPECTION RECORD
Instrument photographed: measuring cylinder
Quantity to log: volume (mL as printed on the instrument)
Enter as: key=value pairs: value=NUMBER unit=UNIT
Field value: value=22 unit=mL
